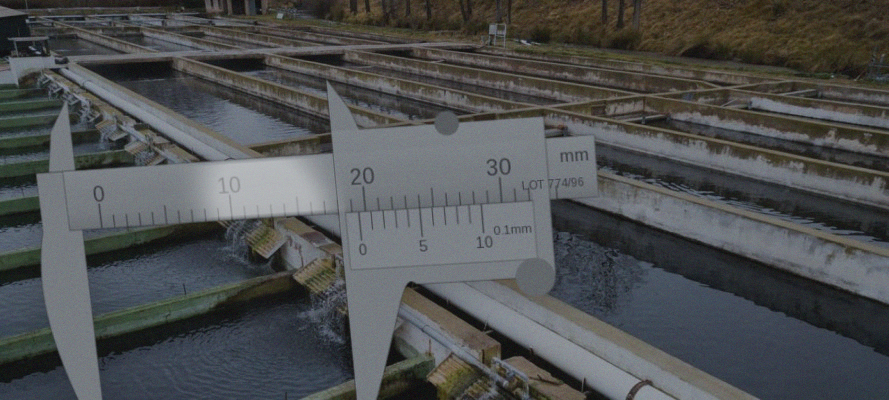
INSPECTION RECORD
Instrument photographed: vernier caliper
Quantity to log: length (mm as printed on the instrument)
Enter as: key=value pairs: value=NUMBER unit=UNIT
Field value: value=19.5 unit=mm
